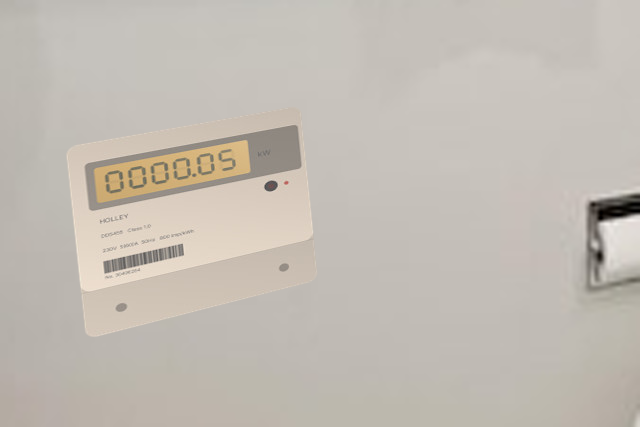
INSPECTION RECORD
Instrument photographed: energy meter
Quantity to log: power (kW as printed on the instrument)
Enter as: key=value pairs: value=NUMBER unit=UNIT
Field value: value=0.05 unit=kW
